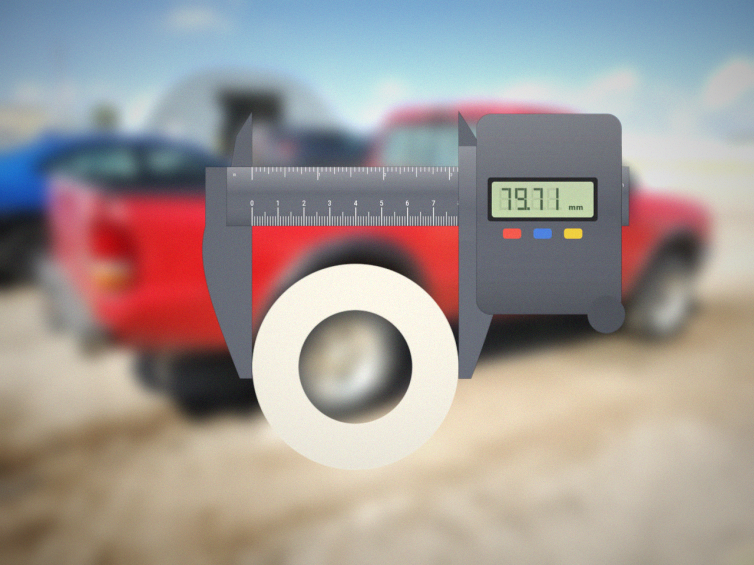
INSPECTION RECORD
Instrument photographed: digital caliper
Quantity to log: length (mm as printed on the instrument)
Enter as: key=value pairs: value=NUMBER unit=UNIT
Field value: value=79.71 unit=mm
